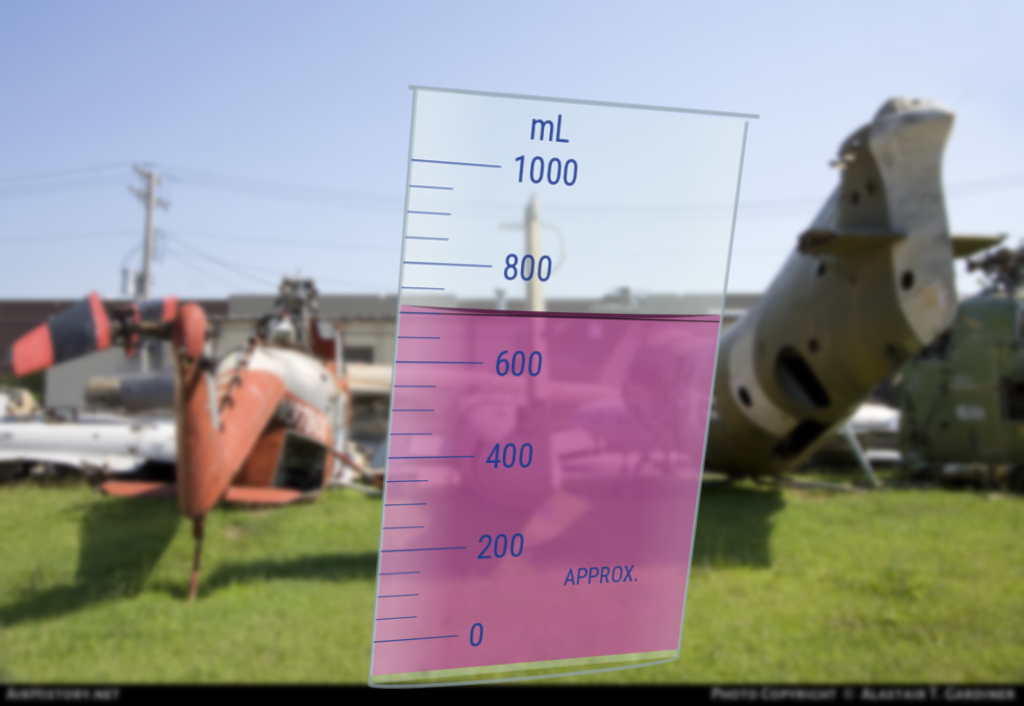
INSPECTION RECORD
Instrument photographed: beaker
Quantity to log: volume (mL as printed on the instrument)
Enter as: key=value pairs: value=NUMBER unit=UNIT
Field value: value=700 unit=mL
